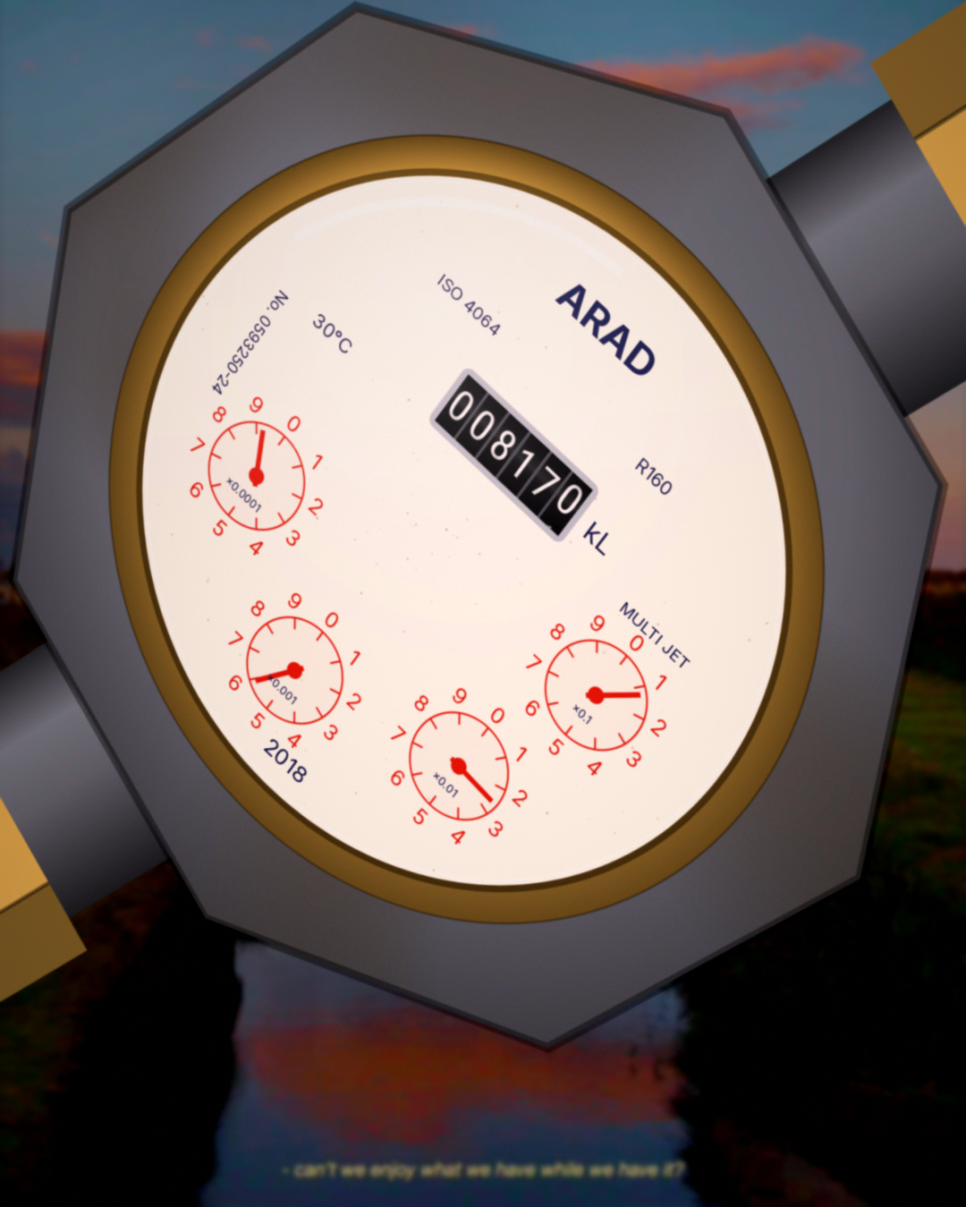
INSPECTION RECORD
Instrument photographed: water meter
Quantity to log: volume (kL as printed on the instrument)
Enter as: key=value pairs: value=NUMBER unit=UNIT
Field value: value=8170.1259 unit=kL
